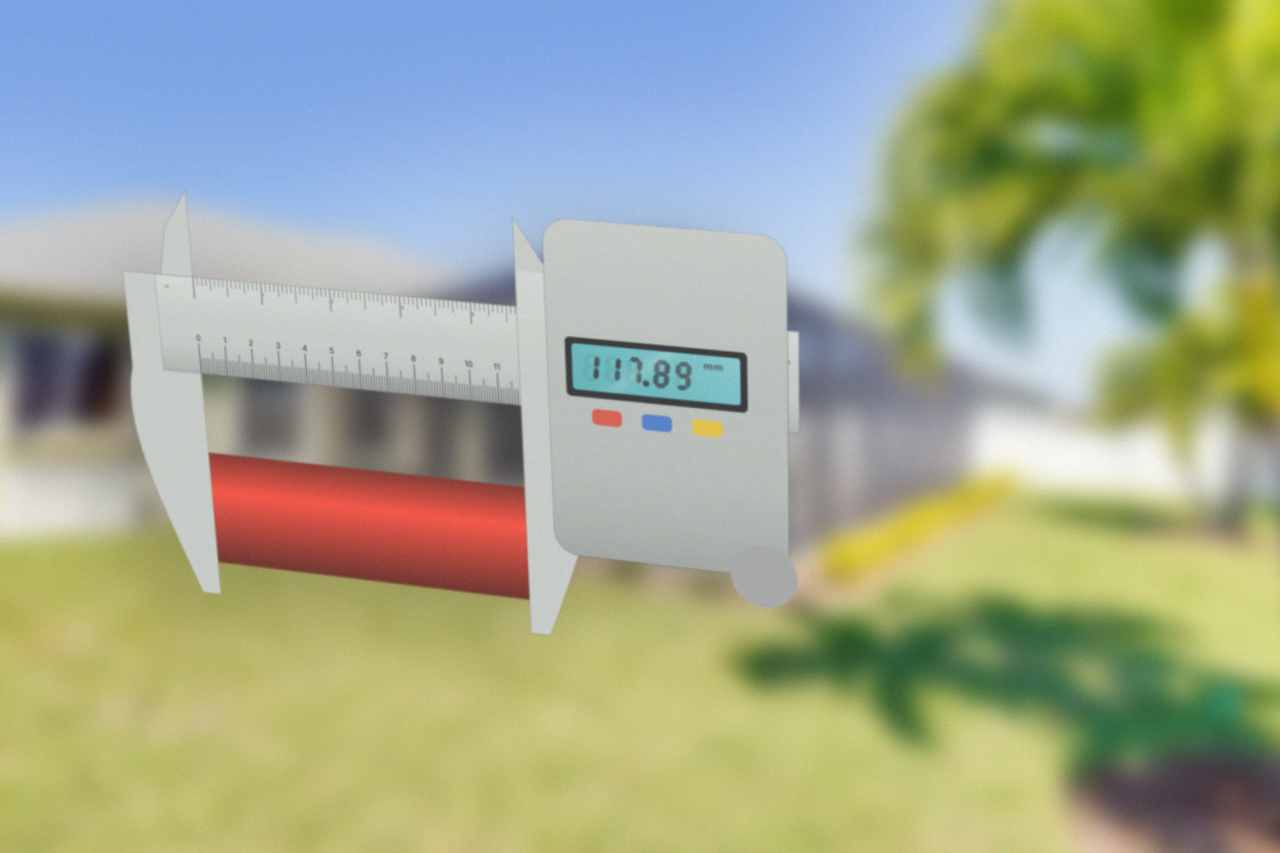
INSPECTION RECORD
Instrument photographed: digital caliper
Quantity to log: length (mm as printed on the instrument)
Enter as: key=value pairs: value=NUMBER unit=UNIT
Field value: value=117.89 unit=mm
